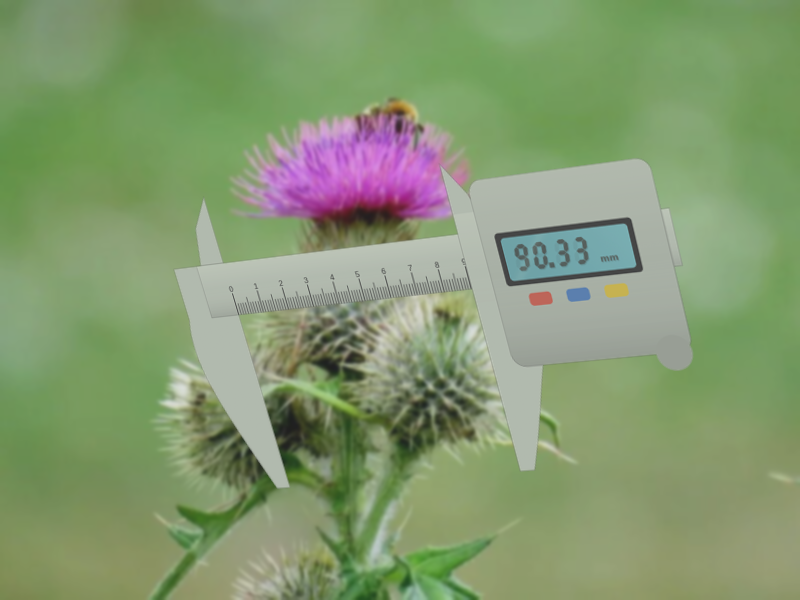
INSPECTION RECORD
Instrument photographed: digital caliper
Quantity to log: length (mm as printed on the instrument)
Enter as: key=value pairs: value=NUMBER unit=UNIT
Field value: value=90.33 unit=mm
